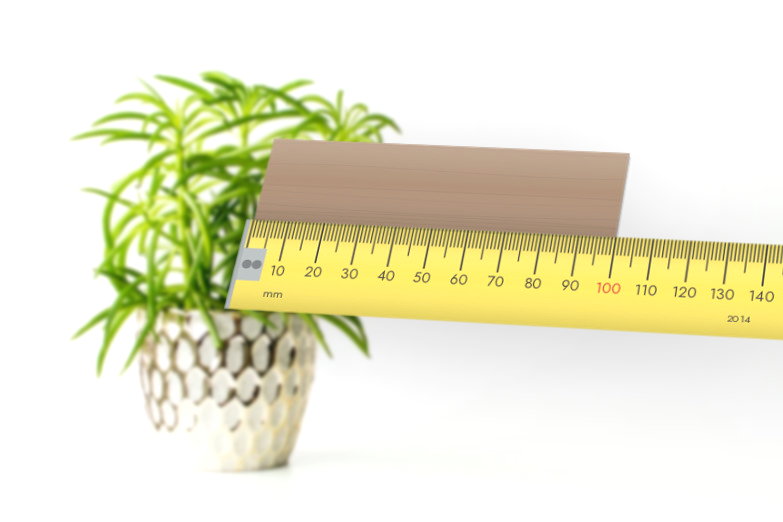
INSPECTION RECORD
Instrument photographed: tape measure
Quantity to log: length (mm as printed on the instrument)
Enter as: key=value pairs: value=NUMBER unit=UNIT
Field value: value=100 unit=mm
